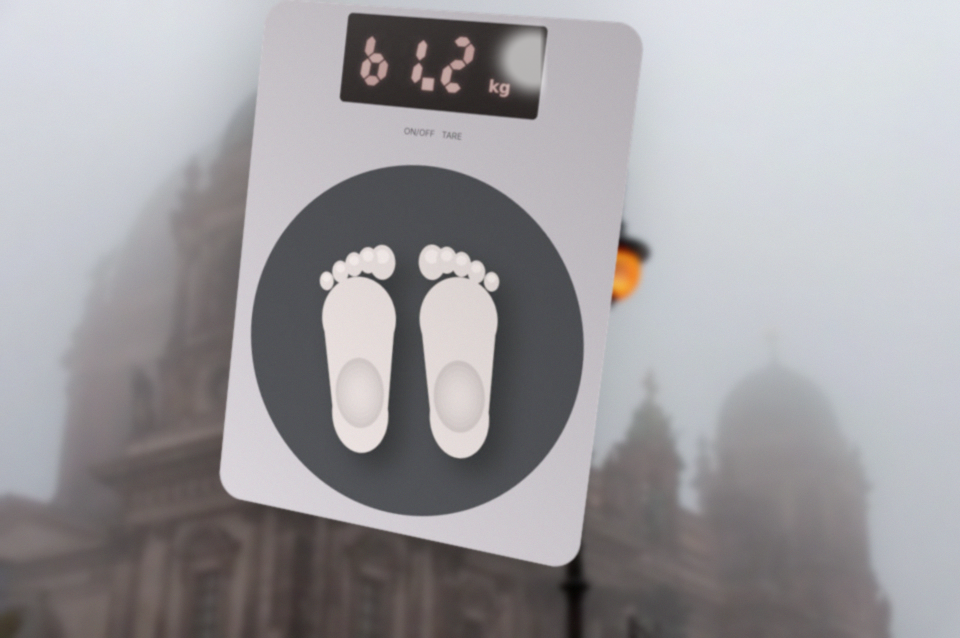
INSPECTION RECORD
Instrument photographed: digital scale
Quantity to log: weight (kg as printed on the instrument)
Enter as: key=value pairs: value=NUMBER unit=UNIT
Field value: value=61.2 unit=kg
